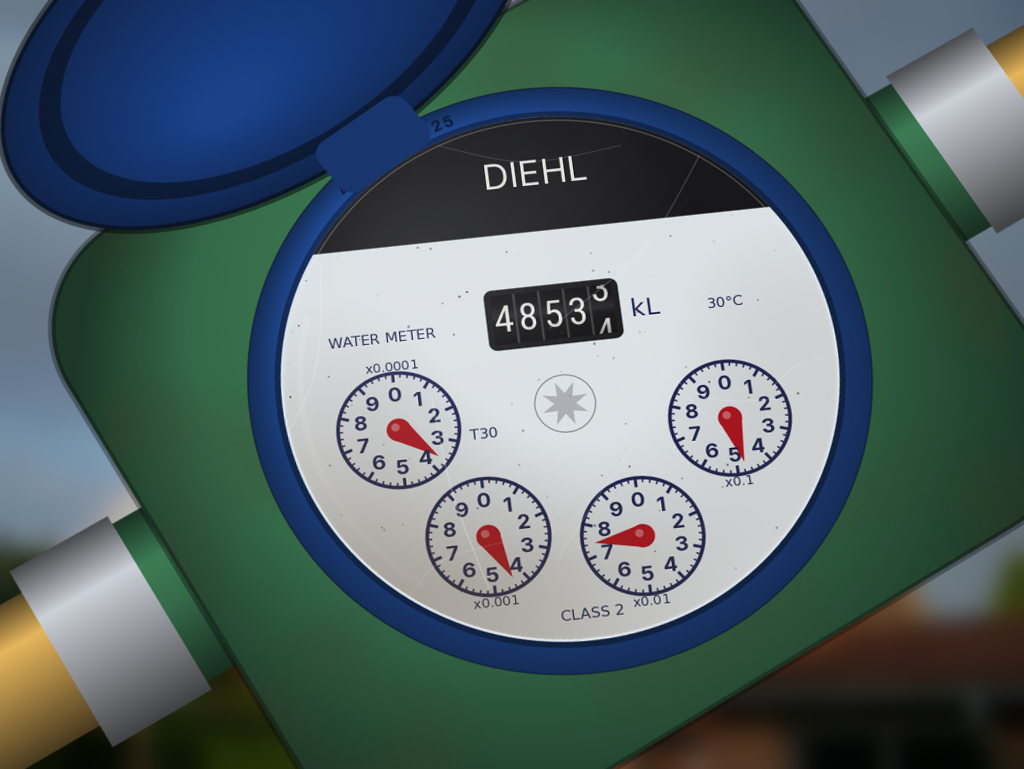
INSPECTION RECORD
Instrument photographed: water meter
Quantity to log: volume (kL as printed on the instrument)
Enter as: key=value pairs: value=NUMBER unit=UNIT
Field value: value=48533.4743 unit=kL
